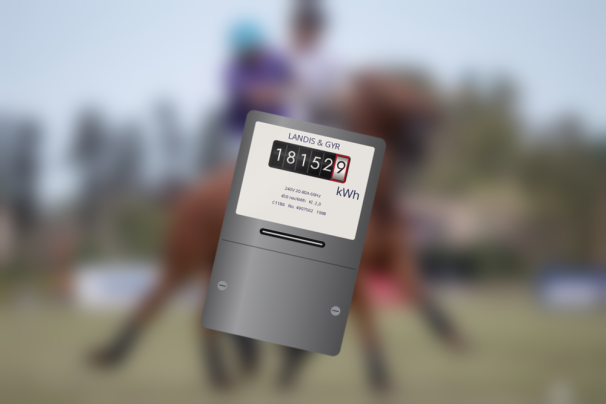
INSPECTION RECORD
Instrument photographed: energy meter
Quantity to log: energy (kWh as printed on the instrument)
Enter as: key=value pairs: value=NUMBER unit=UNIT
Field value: value=18152.9 unit=kWh
